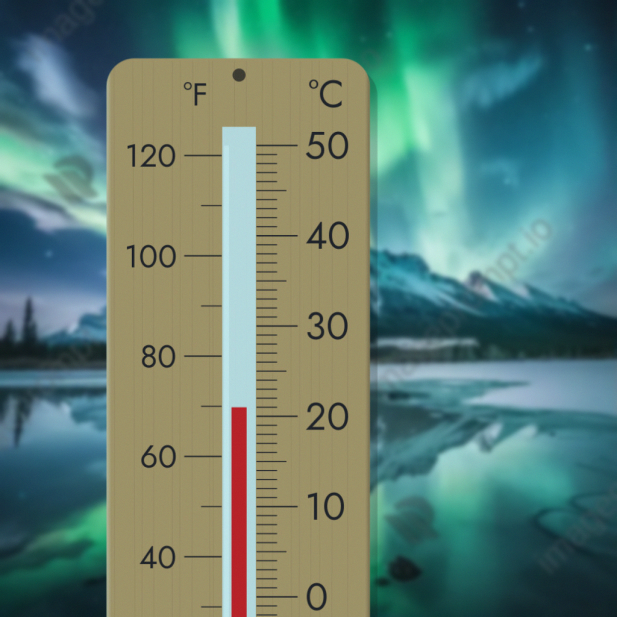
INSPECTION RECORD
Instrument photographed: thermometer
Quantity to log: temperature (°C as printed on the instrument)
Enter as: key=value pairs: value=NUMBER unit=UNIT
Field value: value=21 unit=°C
